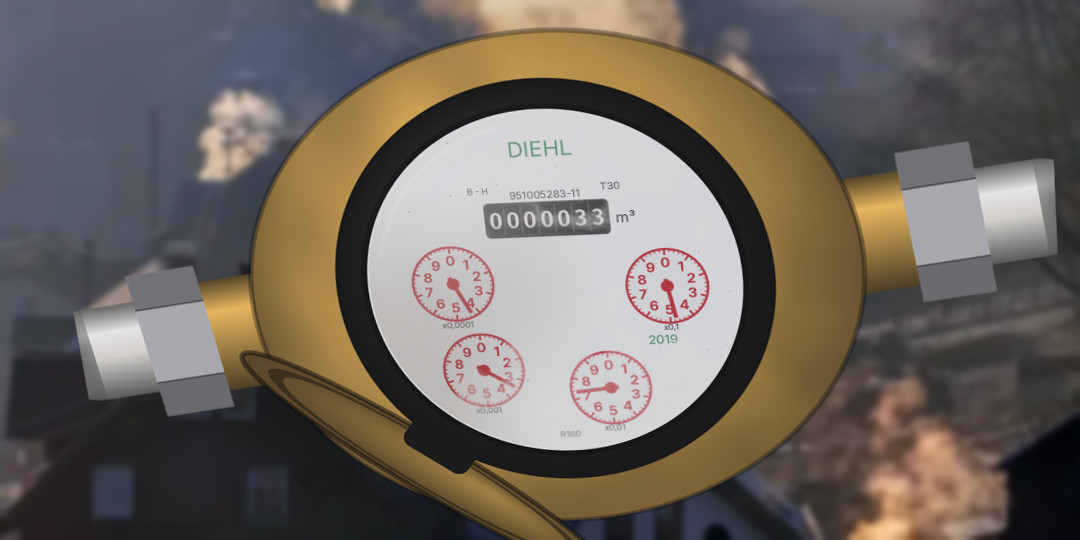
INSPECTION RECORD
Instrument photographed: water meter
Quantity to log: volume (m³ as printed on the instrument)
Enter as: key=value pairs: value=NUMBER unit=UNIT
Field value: value=33.4734 unit=m³
